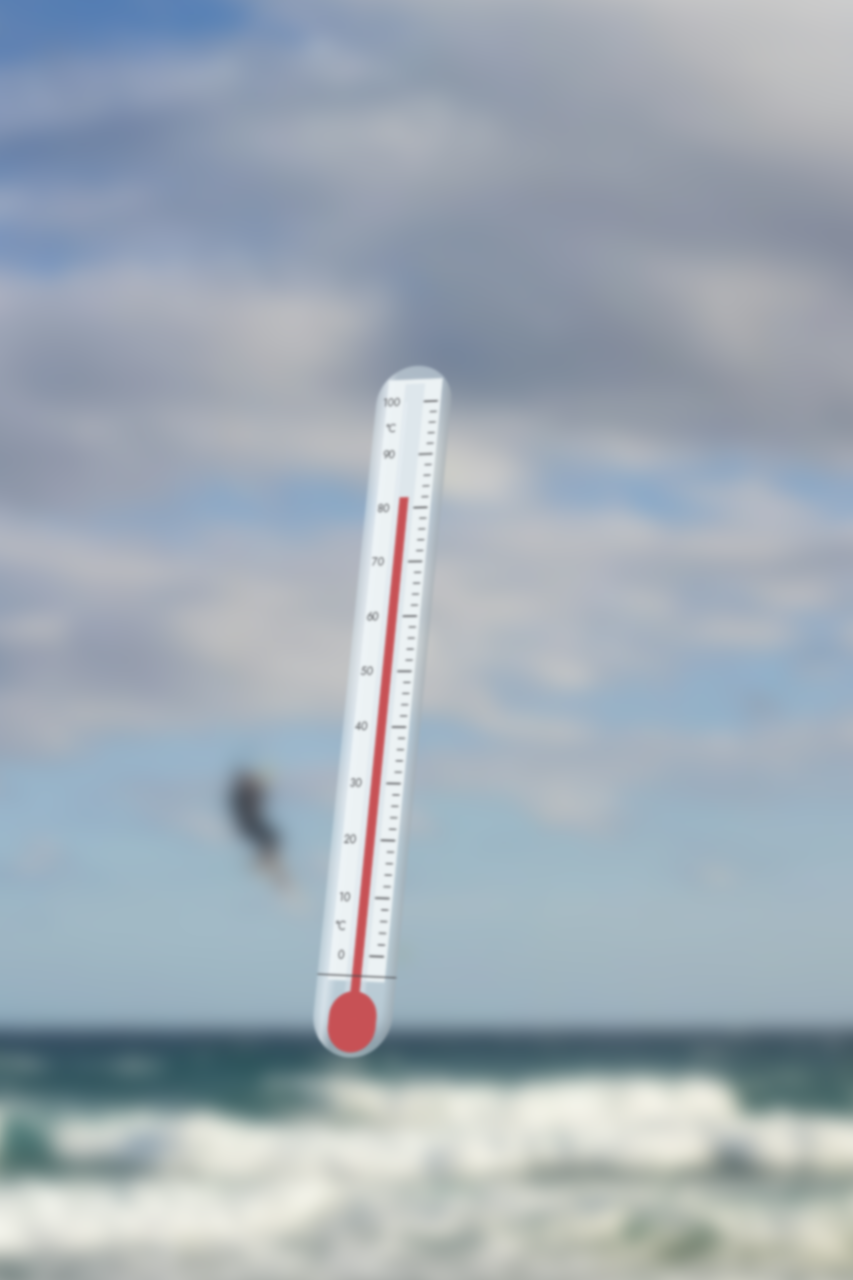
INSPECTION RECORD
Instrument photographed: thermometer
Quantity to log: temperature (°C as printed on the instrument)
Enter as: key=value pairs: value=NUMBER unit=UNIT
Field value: value=82 unit=°C
